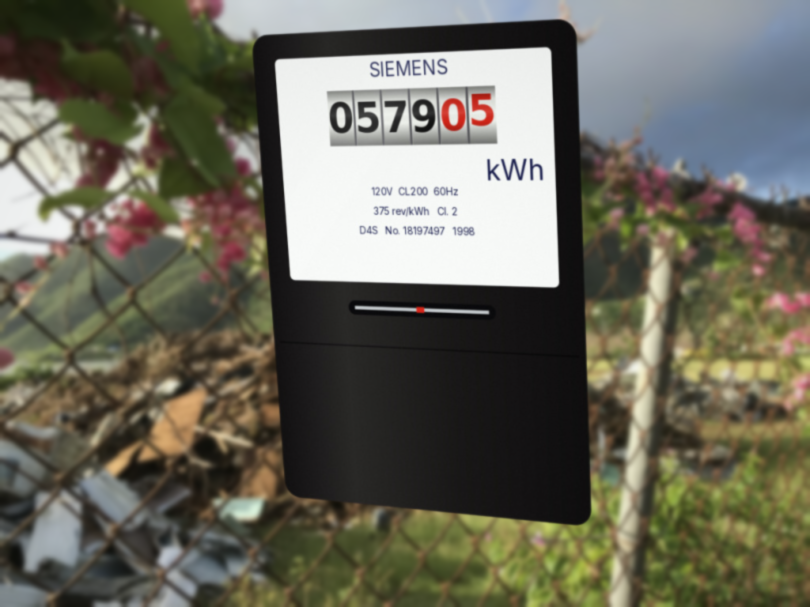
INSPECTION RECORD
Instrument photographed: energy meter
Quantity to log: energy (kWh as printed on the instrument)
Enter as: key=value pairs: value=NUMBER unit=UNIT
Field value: value=579.05 unit=kWh
